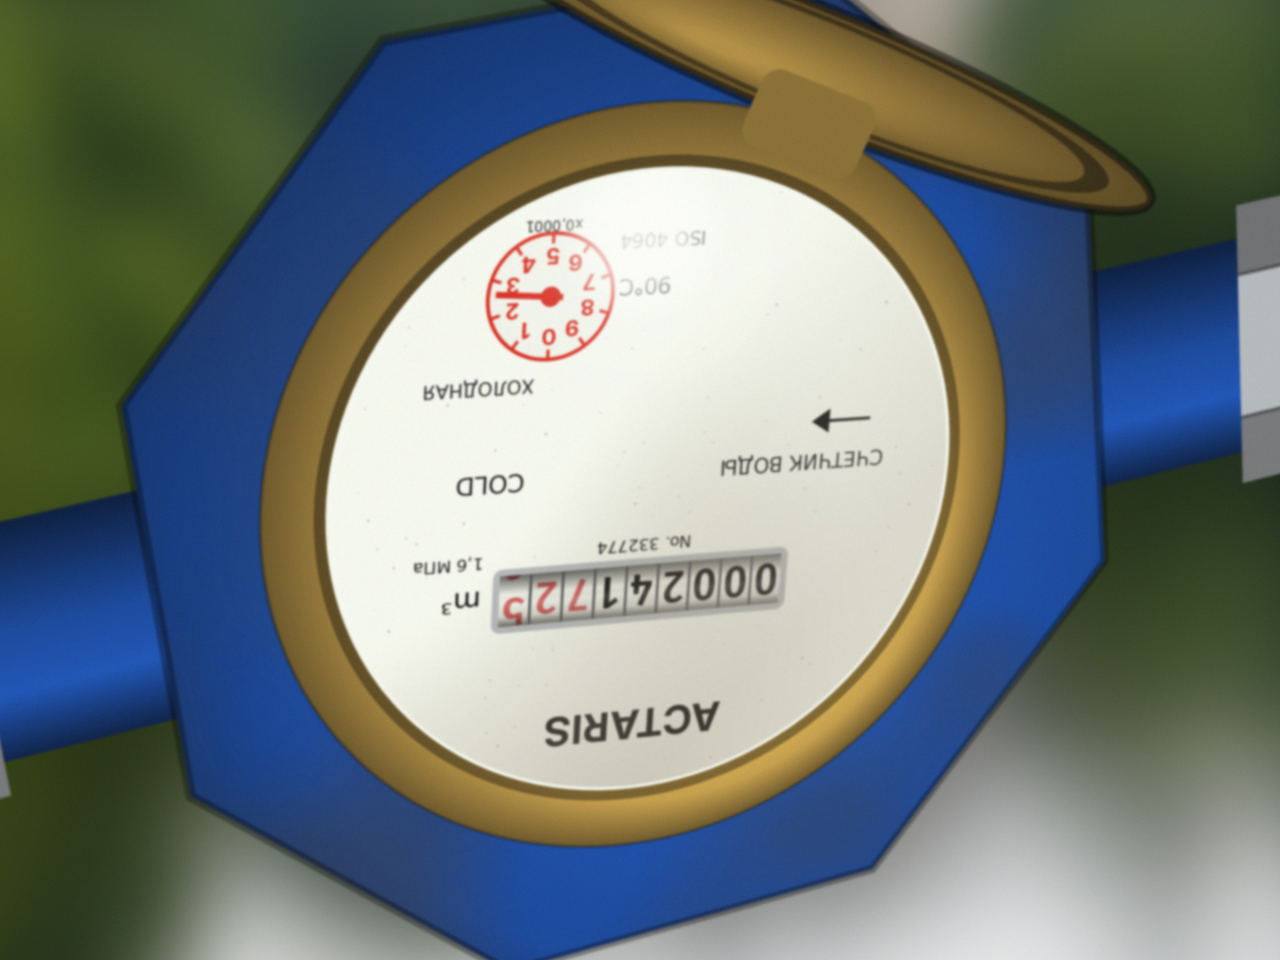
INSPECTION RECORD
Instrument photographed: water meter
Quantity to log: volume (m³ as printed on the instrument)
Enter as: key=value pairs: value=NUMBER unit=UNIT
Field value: value=241.7252 unit=m³
